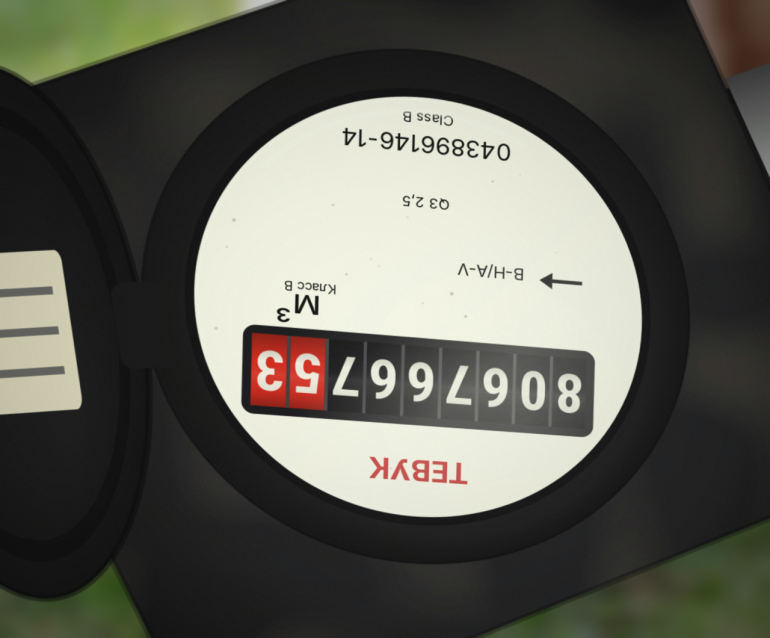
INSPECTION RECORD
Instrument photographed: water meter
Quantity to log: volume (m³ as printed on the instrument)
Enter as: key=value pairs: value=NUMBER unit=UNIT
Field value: value=8067667.53 unit=m³
